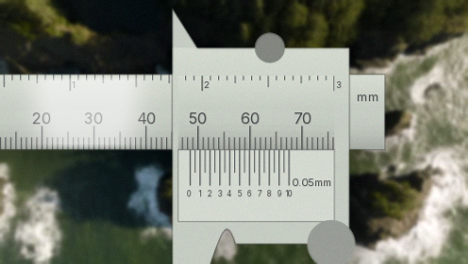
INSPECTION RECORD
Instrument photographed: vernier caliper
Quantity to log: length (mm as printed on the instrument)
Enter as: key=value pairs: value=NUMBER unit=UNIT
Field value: value=48.5 unit=mm
